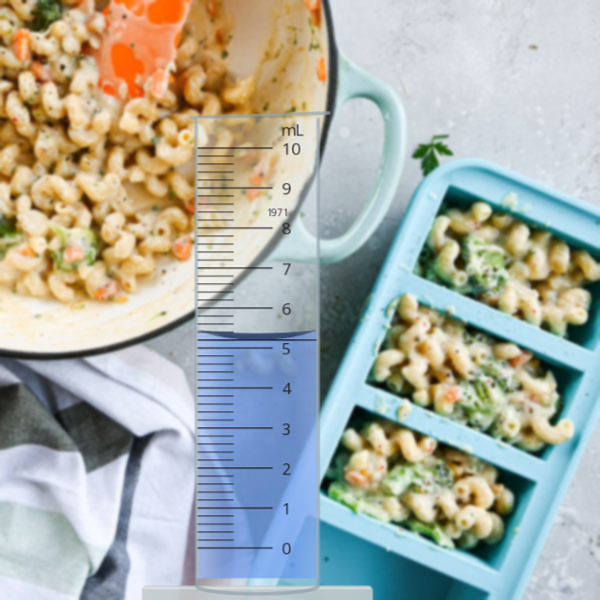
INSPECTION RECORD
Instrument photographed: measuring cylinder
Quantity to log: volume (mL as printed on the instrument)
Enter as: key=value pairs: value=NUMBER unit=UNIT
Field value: value=5.2 unit=mL
